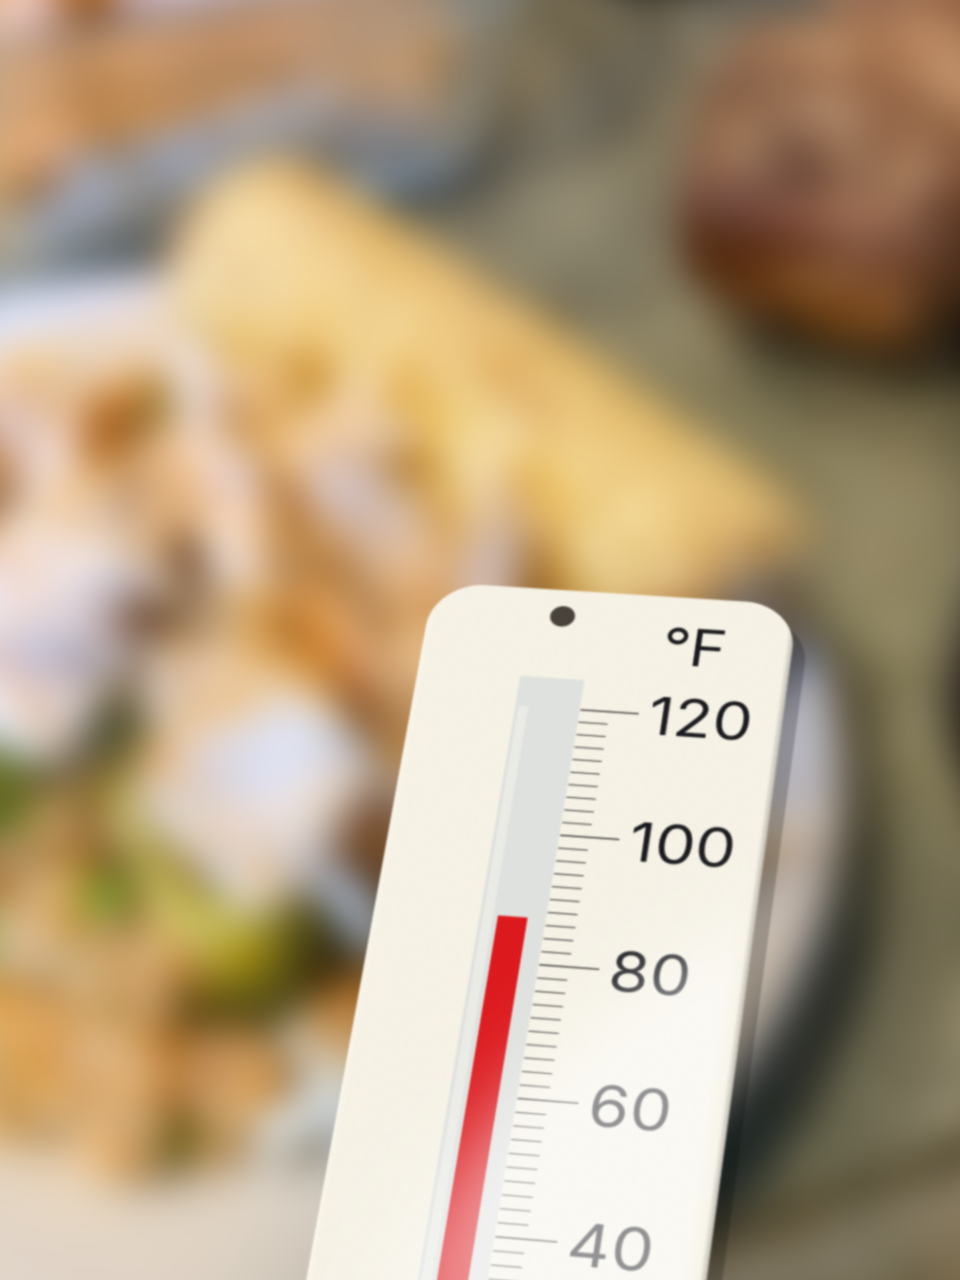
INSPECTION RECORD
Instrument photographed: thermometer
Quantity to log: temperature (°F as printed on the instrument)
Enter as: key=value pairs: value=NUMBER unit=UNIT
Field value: value=87 unit=°F
